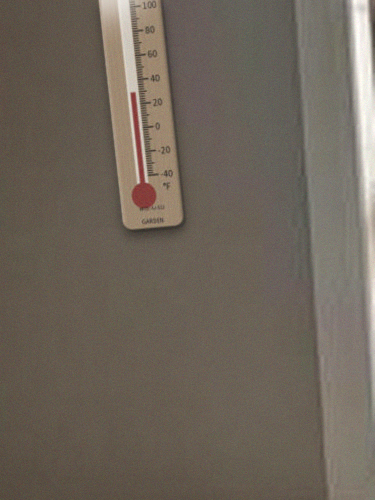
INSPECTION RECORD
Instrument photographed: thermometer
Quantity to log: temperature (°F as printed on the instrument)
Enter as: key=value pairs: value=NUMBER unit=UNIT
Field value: value=30 unit=°F
